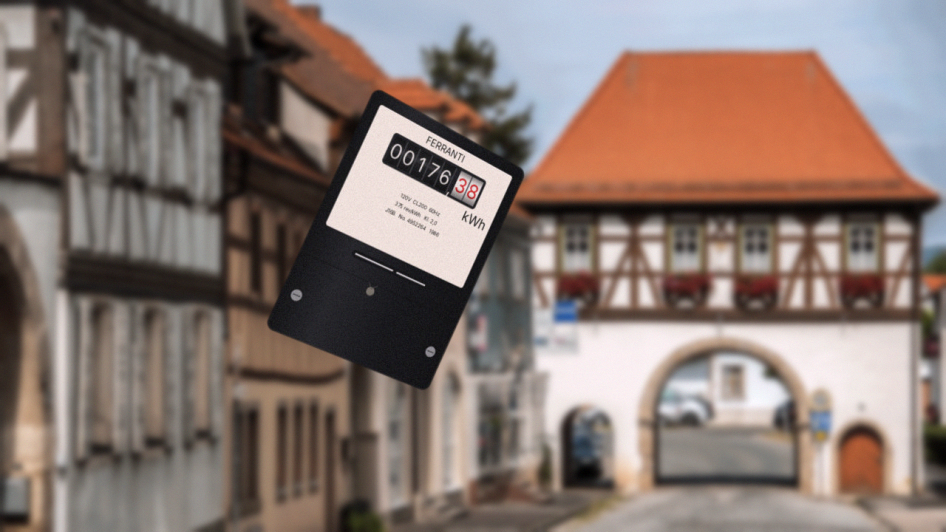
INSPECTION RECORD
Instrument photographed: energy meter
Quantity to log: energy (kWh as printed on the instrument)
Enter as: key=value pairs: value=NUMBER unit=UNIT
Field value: value=176.38 unit=kWh
